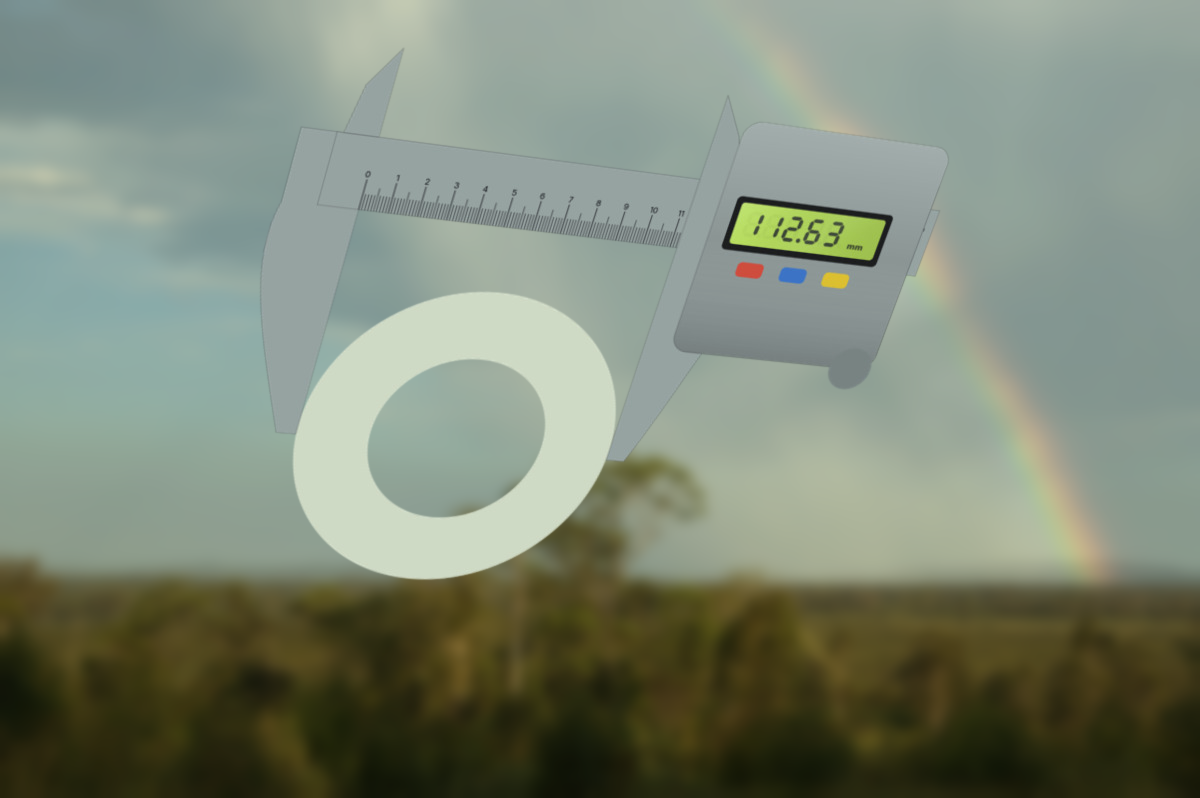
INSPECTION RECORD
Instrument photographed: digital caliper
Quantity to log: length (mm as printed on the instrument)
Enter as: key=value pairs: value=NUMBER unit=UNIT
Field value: value=112.63 unit=mm
